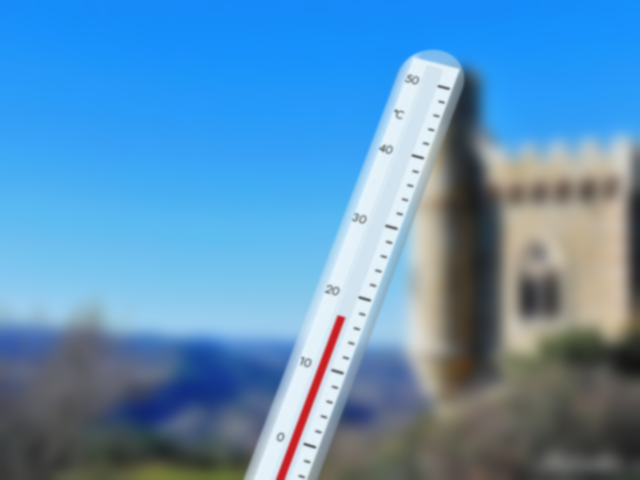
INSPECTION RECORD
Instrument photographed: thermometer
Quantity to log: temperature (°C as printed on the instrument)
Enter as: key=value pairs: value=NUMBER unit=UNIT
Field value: value=17 unit=°C
